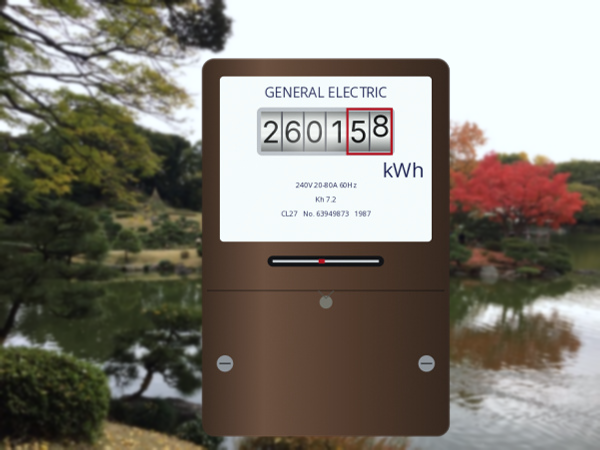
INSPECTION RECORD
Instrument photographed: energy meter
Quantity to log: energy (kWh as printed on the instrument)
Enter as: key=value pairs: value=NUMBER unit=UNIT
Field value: value=2601.58 unit=kWh
